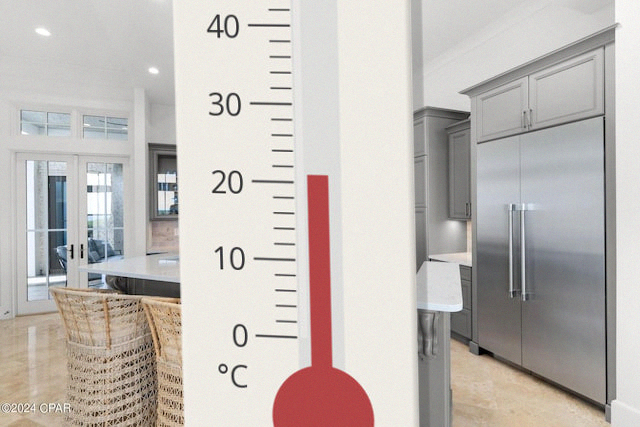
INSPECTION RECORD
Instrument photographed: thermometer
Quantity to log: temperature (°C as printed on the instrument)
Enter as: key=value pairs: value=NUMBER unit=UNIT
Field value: value=21 unit=°C
